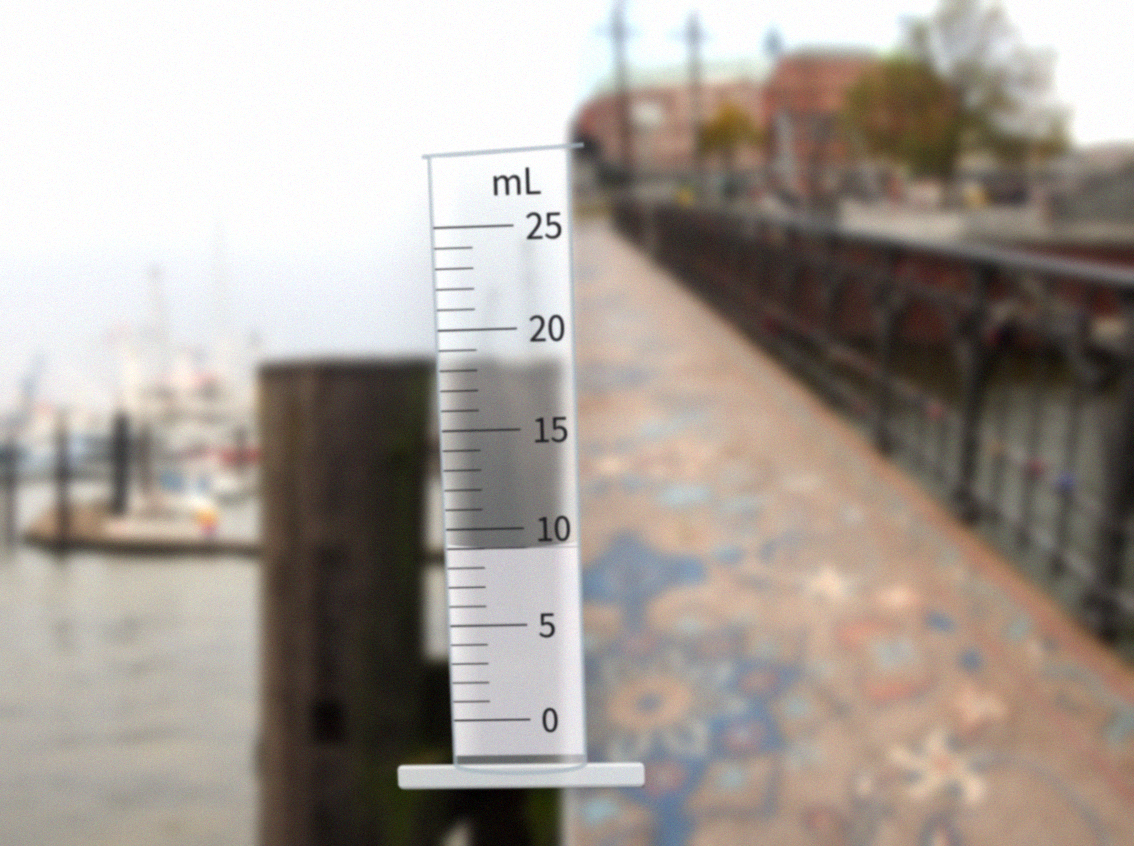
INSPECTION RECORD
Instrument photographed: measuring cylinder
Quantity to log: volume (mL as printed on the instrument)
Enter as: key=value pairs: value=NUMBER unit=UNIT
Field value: value=9 unit=mL
